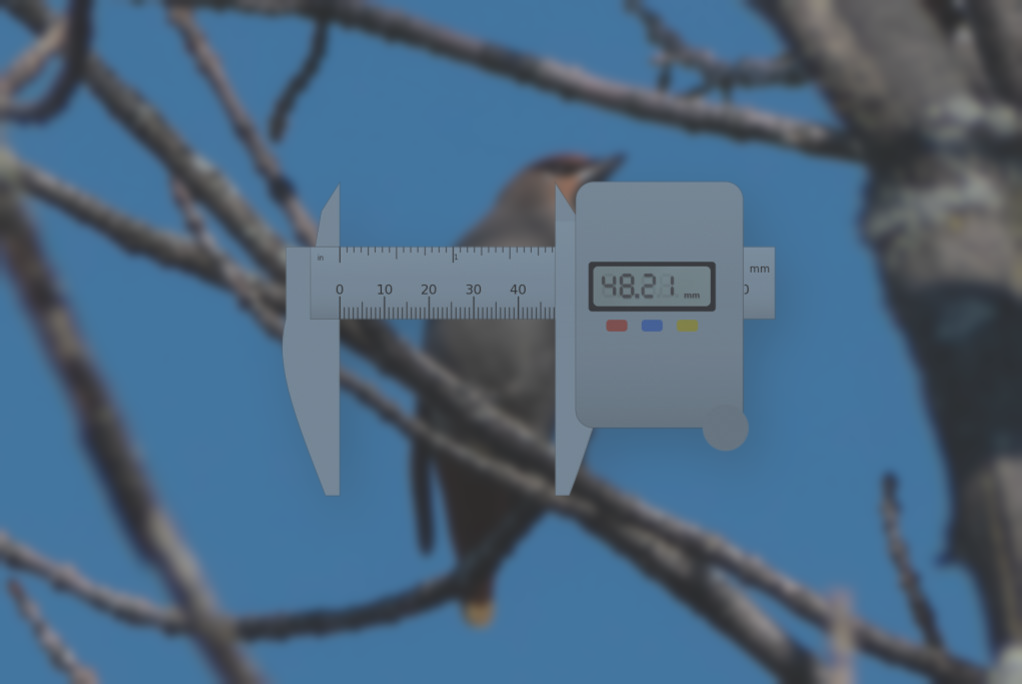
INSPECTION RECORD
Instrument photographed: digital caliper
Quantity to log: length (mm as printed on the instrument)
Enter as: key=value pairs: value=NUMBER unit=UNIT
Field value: value=48.21 unit=mm
